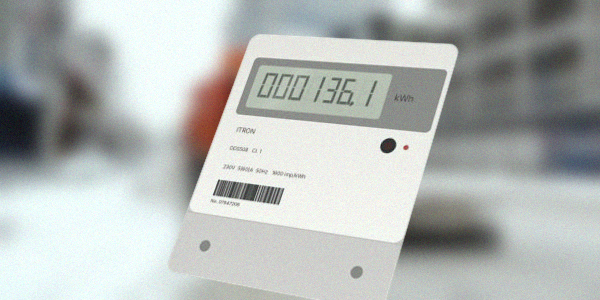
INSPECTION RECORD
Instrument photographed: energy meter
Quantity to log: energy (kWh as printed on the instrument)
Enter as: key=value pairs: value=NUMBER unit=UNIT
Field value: value=136.1 unit=kWh
